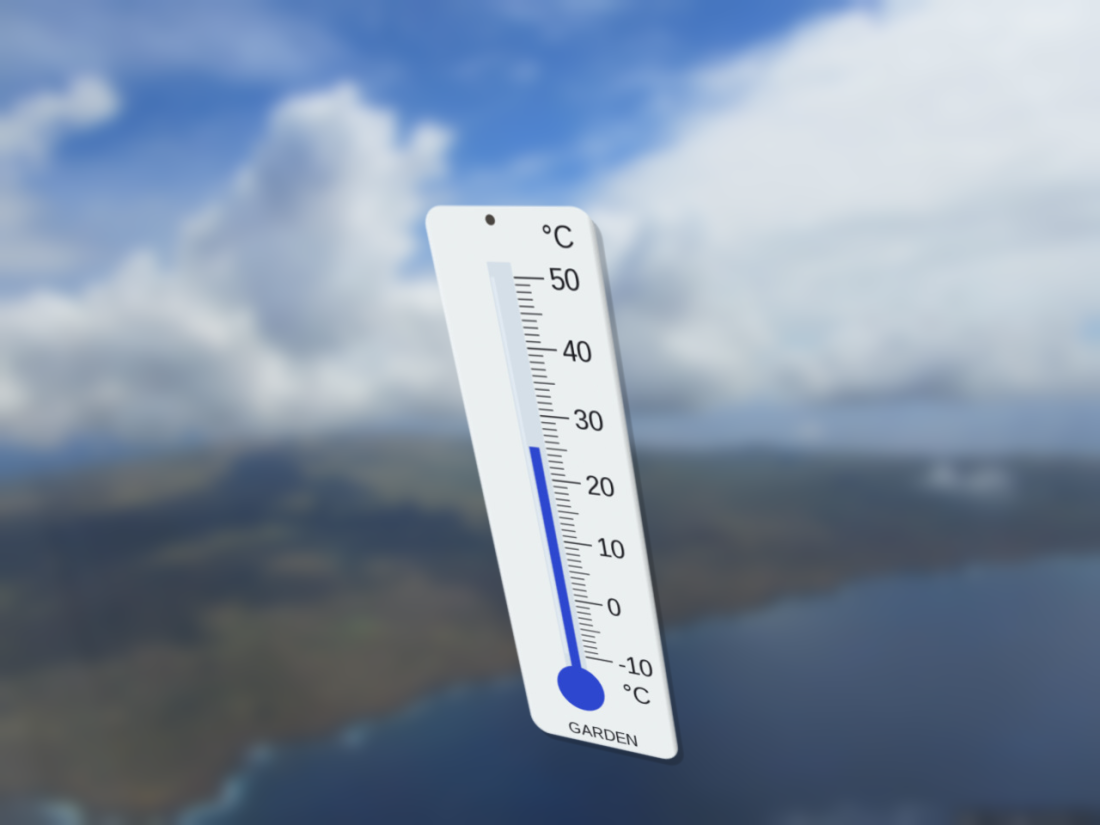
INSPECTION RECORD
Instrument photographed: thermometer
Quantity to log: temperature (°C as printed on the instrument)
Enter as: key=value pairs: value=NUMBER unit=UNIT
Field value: value=25 unit=°C
